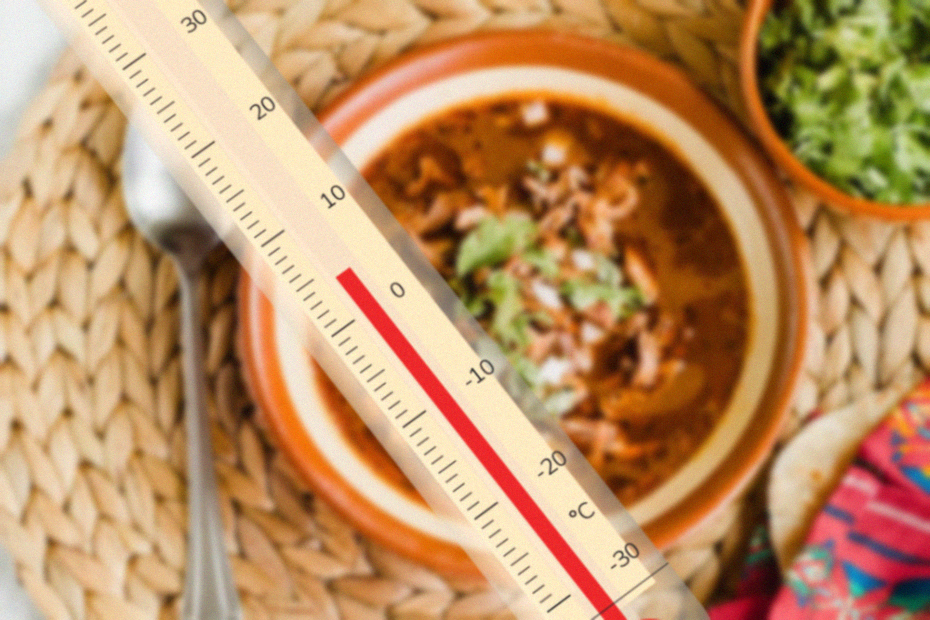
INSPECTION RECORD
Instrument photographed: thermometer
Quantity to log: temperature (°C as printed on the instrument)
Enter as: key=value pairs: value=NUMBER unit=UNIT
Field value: value=4 unit=°C
